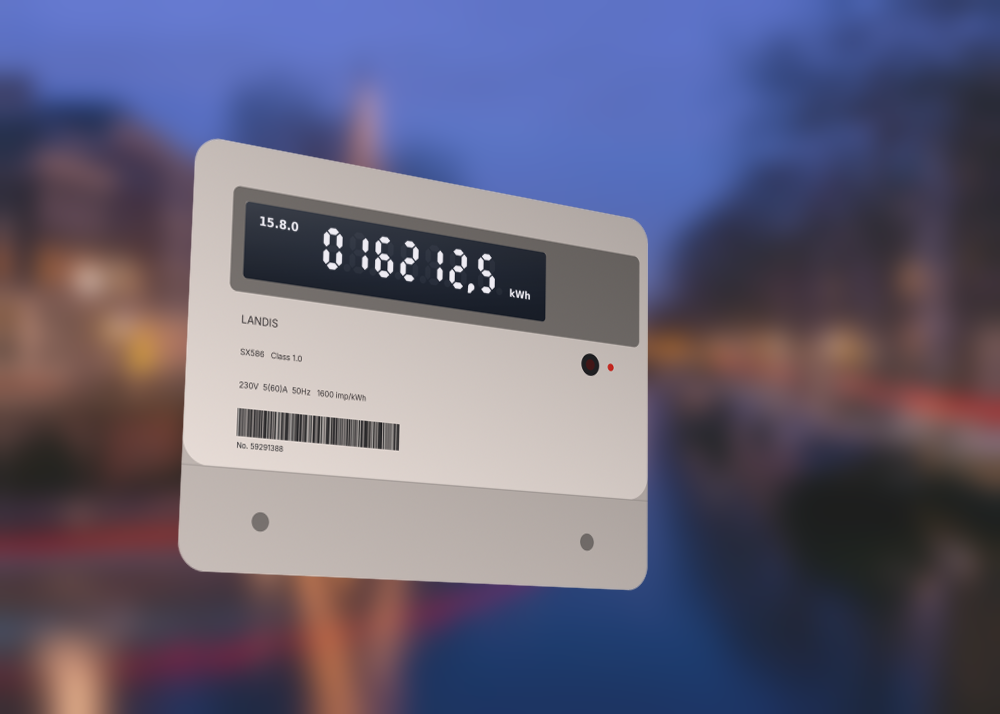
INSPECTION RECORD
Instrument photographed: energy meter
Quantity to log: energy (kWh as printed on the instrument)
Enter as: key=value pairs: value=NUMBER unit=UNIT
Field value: value=16212.5 unit=kWh
